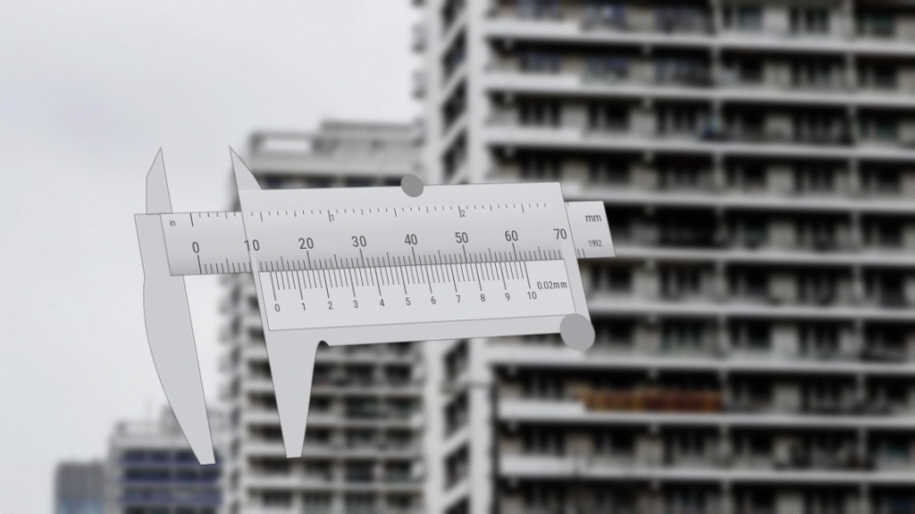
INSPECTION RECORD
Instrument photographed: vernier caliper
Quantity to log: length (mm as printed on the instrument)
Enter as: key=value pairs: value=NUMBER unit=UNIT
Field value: value=12.5 unit=mm
